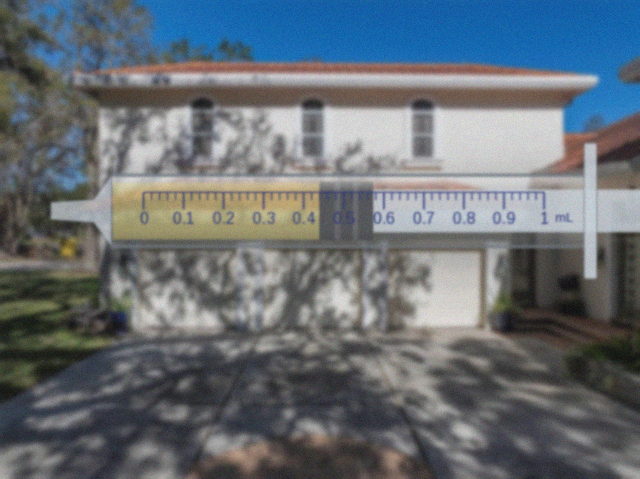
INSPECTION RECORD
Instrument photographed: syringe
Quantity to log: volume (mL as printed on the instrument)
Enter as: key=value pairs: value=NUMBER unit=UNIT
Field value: value=0.44 unit=mL
